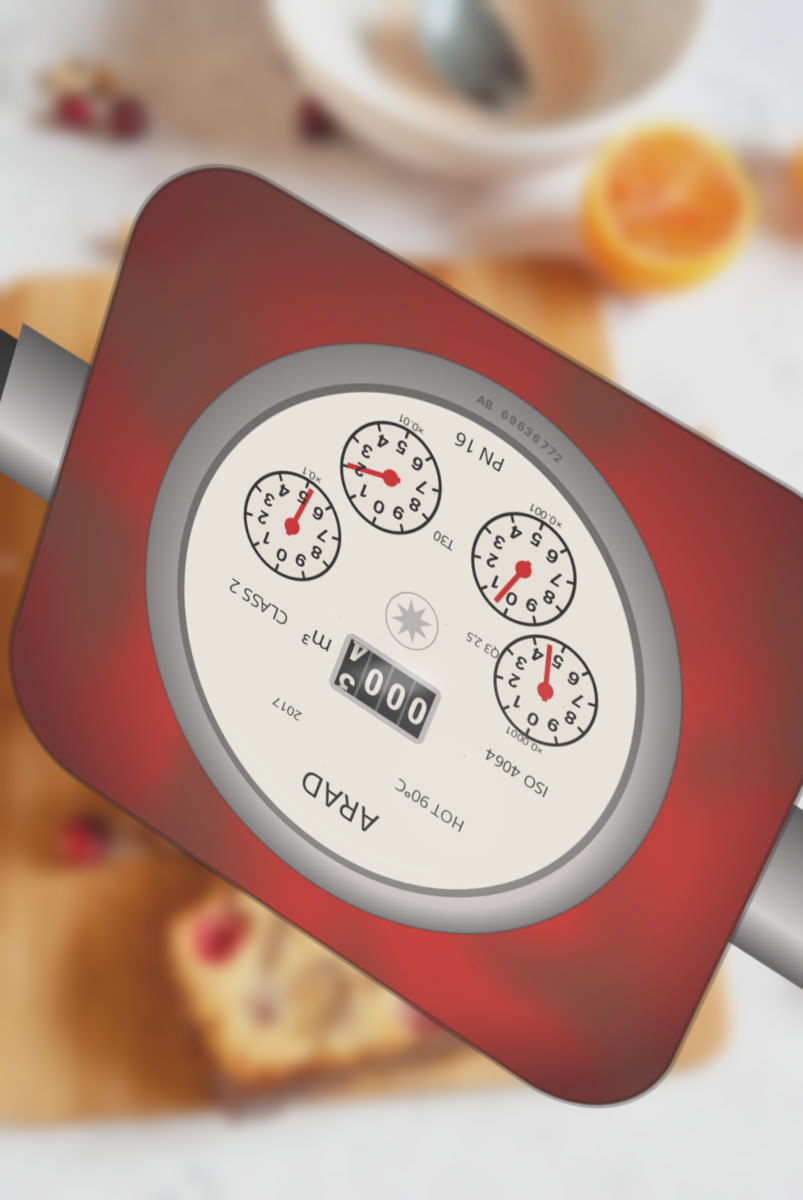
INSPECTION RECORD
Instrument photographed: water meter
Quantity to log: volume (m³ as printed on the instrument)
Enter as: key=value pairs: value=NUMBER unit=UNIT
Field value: value=3.5204 unit=m³
